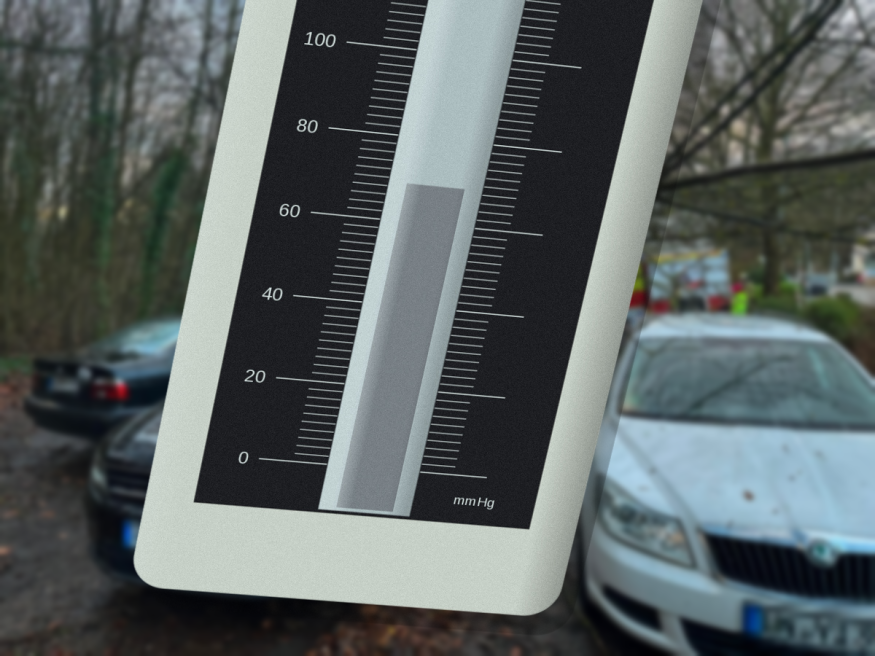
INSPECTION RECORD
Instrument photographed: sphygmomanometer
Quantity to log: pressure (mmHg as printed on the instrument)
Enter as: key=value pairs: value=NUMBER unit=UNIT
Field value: value=69 unit=mmHg
